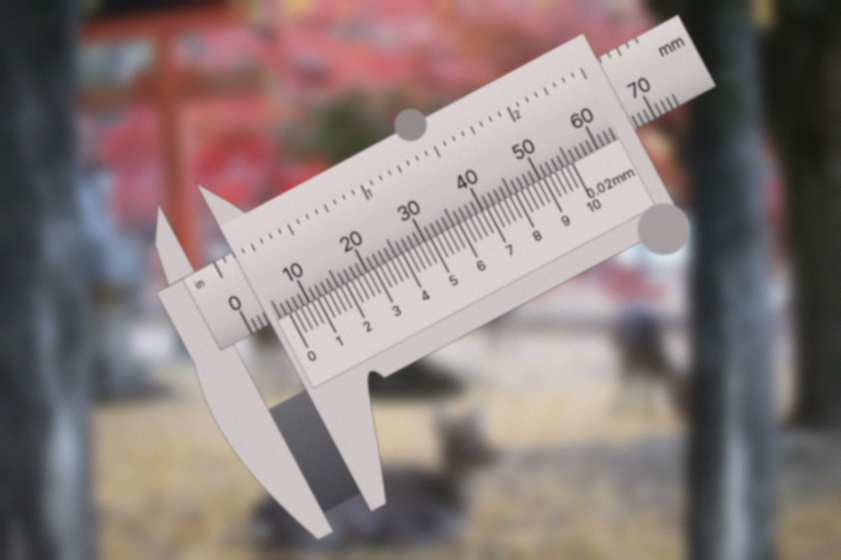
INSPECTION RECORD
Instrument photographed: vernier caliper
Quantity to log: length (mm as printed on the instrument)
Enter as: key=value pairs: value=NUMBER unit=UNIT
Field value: value=6.5 unit=mm
